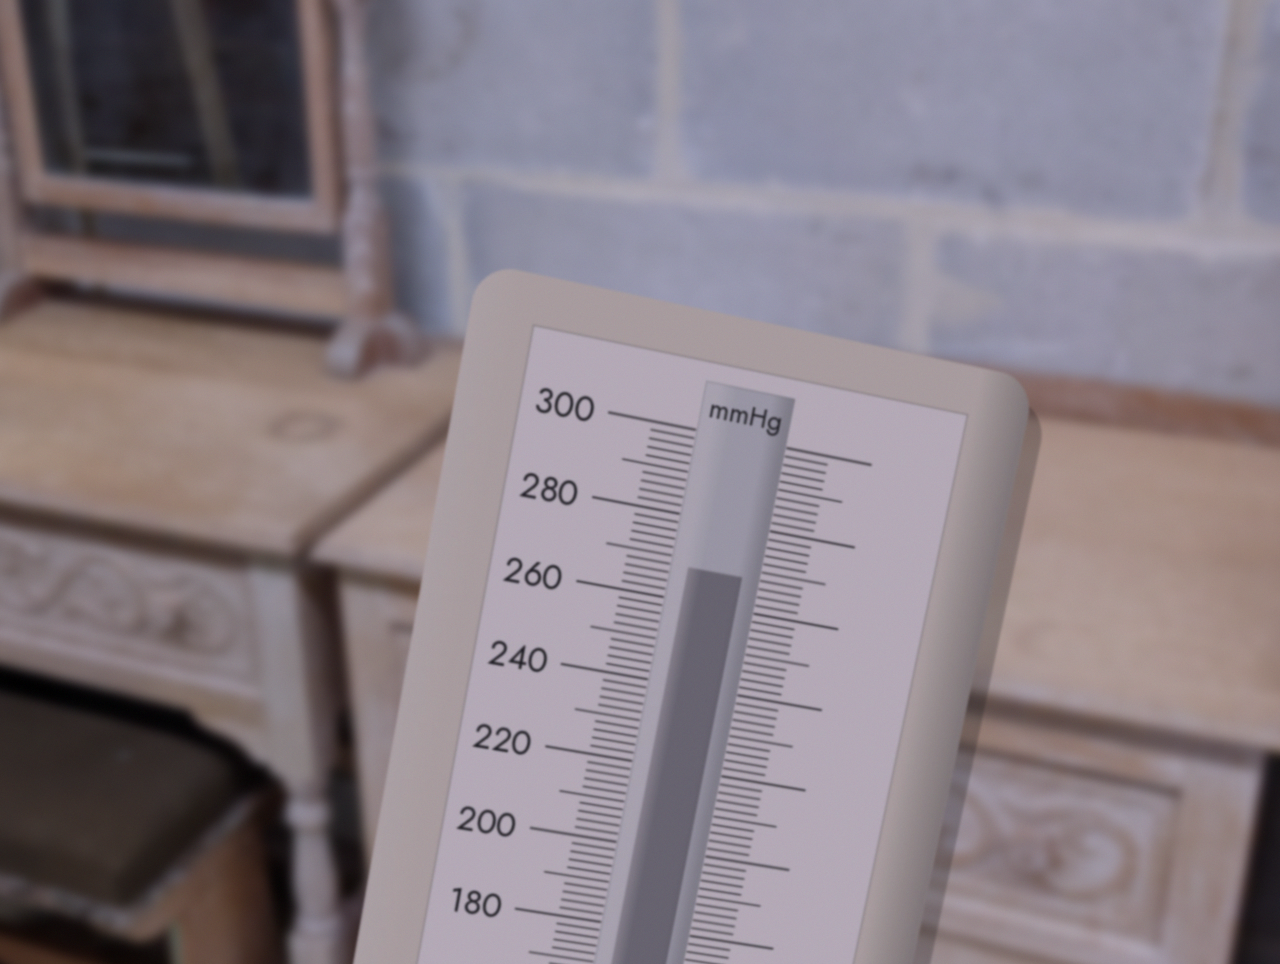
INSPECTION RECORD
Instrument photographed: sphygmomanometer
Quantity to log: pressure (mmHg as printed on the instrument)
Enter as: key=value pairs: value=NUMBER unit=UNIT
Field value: value=268 unit=mmHg
